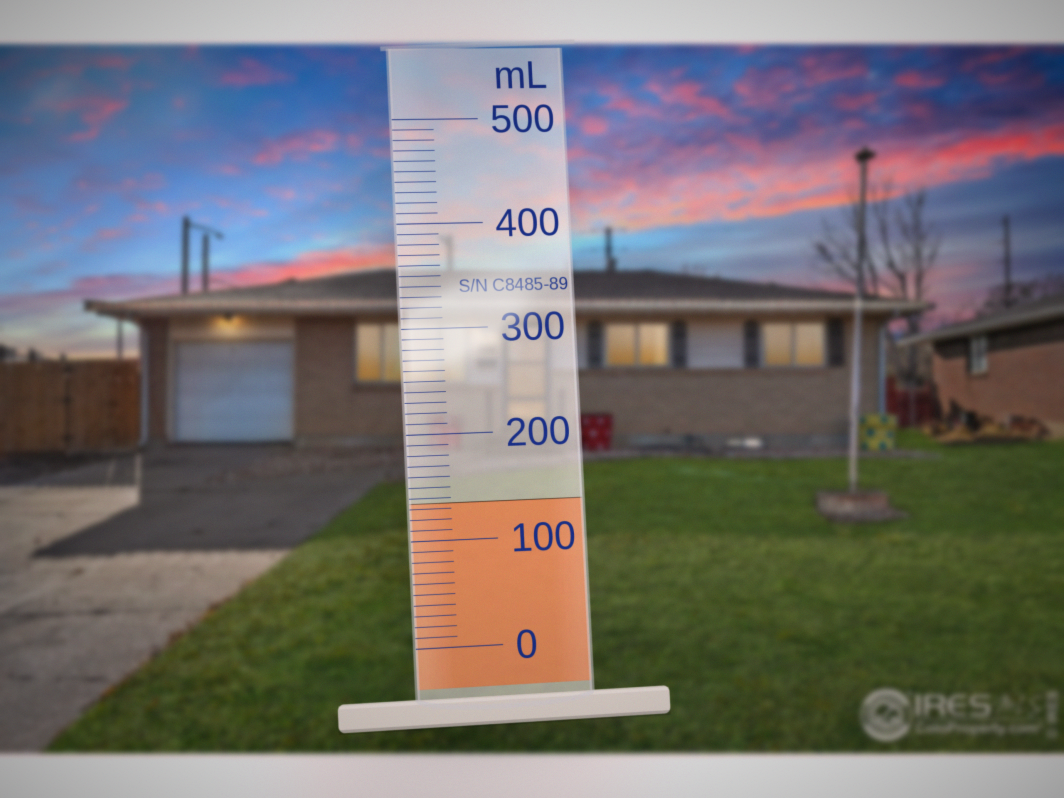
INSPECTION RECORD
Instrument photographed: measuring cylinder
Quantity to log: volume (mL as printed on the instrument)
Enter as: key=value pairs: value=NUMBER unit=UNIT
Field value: value=135 unit=mL
